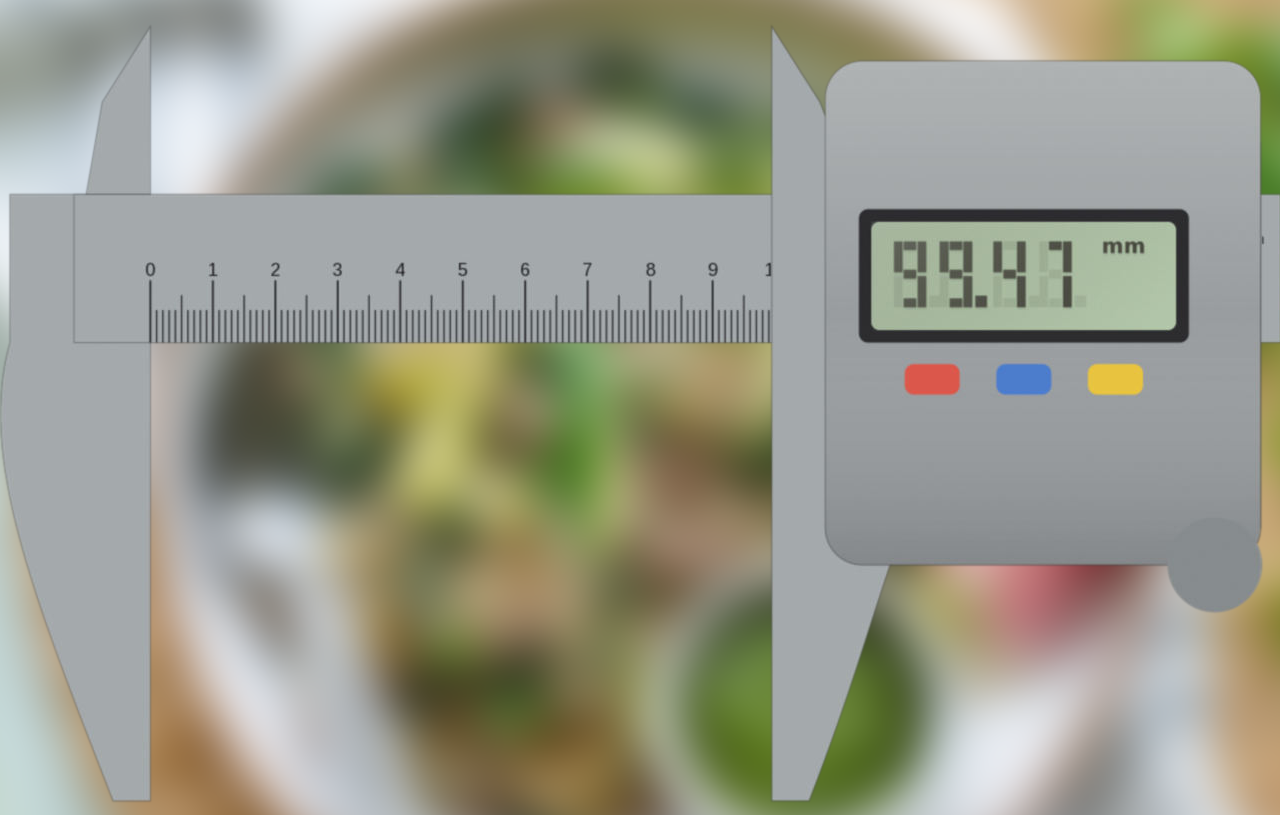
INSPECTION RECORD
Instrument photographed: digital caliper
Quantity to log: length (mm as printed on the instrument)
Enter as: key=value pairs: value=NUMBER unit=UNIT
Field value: value=99.47 unit=mm
